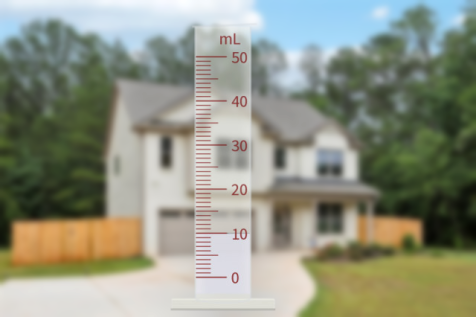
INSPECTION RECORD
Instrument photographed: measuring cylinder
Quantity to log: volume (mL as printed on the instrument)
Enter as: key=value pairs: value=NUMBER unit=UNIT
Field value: value=10 unit=mL
